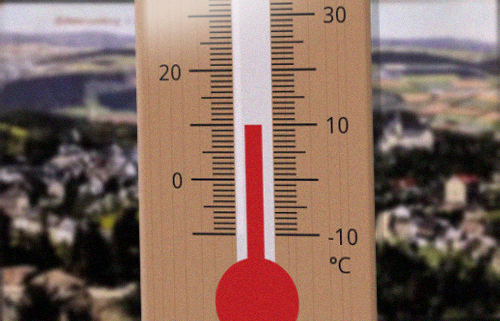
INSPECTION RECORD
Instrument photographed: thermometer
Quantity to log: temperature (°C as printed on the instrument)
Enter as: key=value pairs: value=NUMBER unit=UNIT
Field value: value=10 unit=°C
